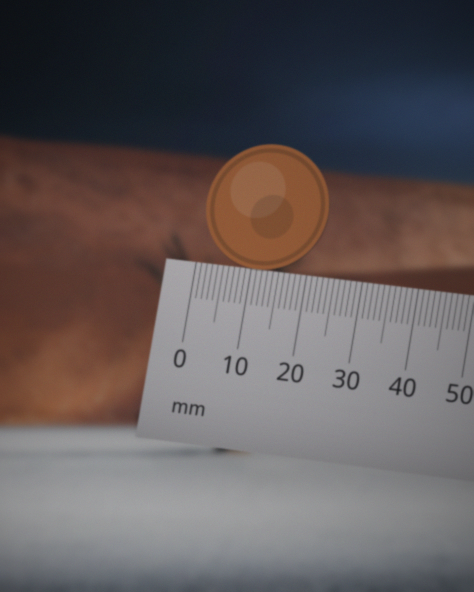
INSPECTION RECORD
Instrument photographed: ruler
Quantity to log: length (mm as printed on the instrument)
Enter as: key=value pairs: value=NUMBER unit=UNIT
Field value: value=22 unit=mm
